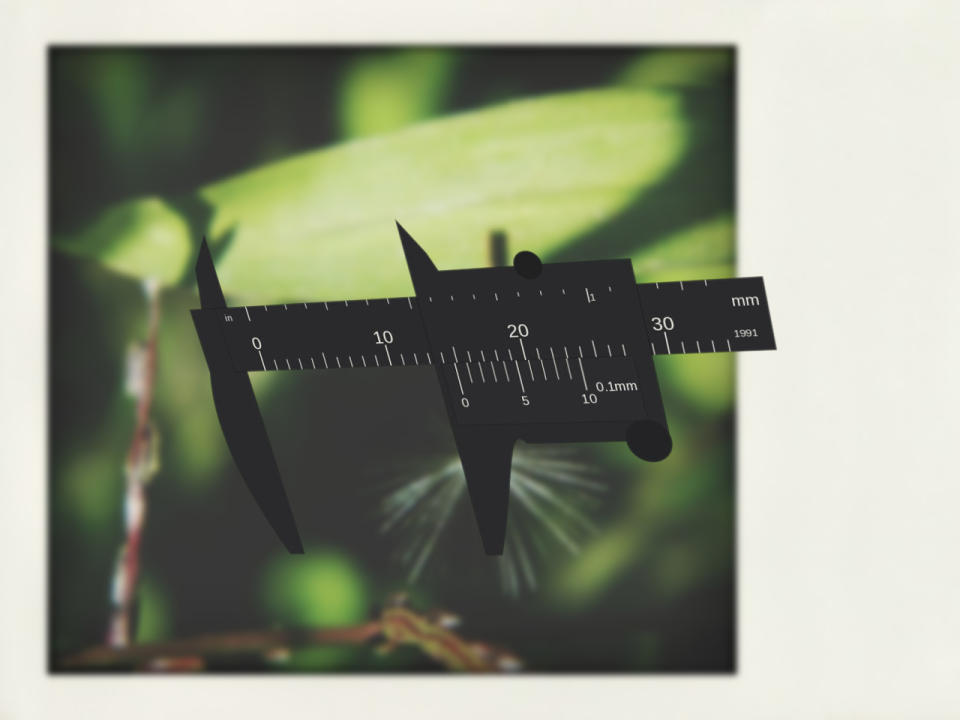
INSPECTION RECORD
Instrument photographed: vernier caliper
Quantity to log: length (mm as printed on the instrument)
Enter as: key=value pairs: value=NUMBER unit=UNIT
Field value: value=14.8 unit=mm
